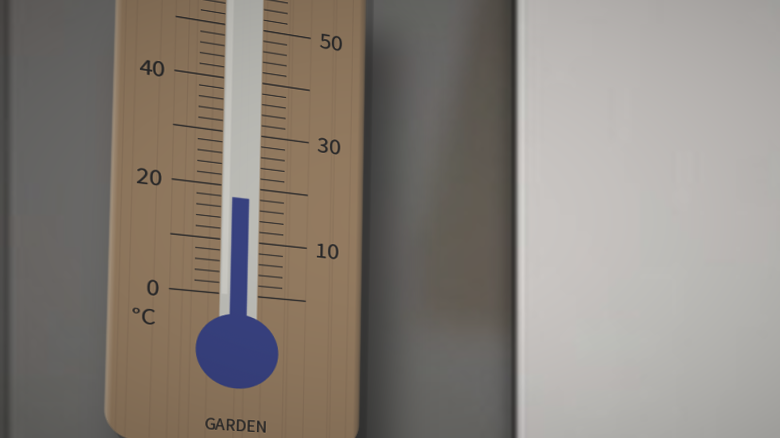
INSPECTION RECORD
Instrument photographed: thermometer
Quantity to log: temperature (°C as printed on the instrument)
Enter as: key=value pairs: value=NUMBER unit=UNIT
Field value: value=18 unit=°C
